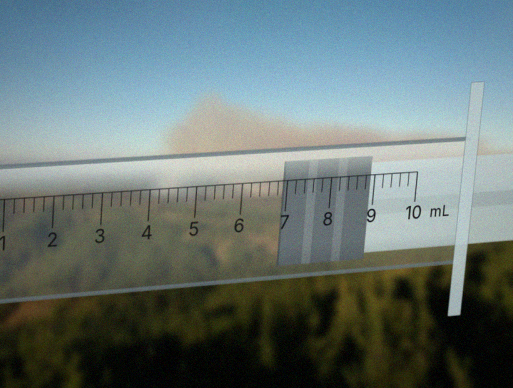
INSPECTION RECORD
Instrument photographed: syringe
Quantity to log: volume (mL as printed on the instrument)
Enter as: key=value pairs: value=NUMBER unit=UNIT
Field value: value=6.9 unit=mL
